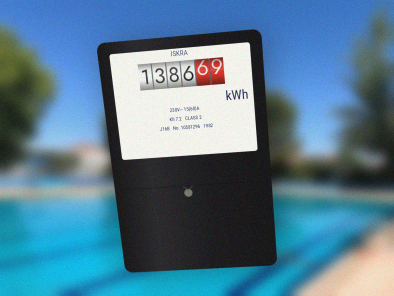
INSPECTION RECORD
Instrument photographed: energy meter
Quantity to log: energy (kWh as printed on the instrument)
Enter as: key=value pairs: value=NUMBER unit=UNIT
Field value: value=1386.69 unit=kWh
